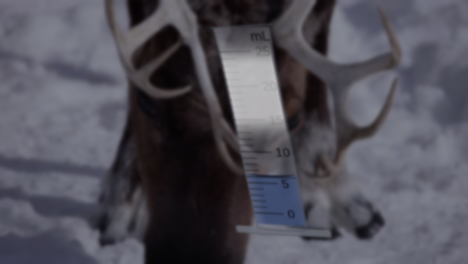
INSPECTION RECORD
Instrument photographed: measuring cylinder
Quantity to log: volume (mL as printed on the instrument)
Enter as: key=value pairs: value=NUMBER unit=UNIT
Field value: value=6 unit=mL
